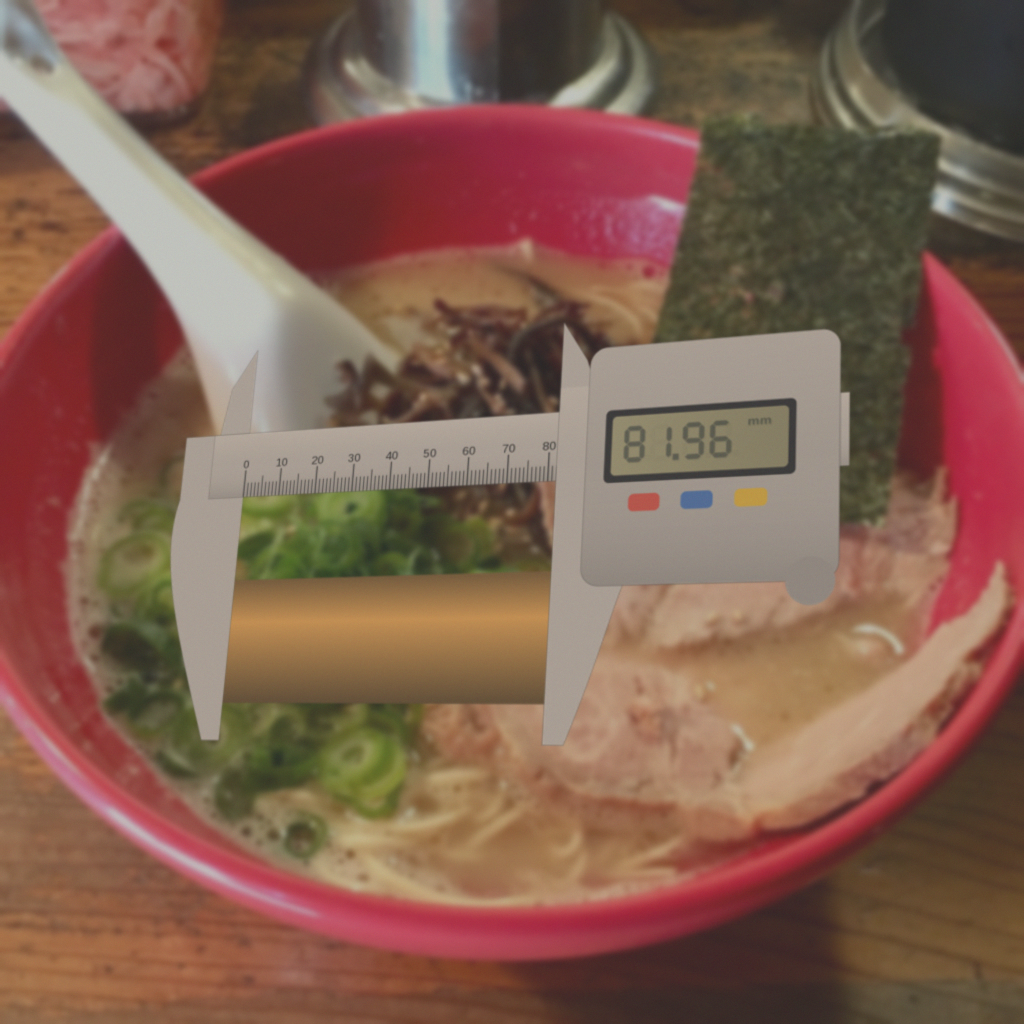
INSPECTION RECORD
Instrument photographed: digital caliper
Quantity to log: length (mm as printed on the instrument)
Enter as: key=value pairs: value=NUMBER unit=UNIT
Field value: value=81.96 unit=mm
